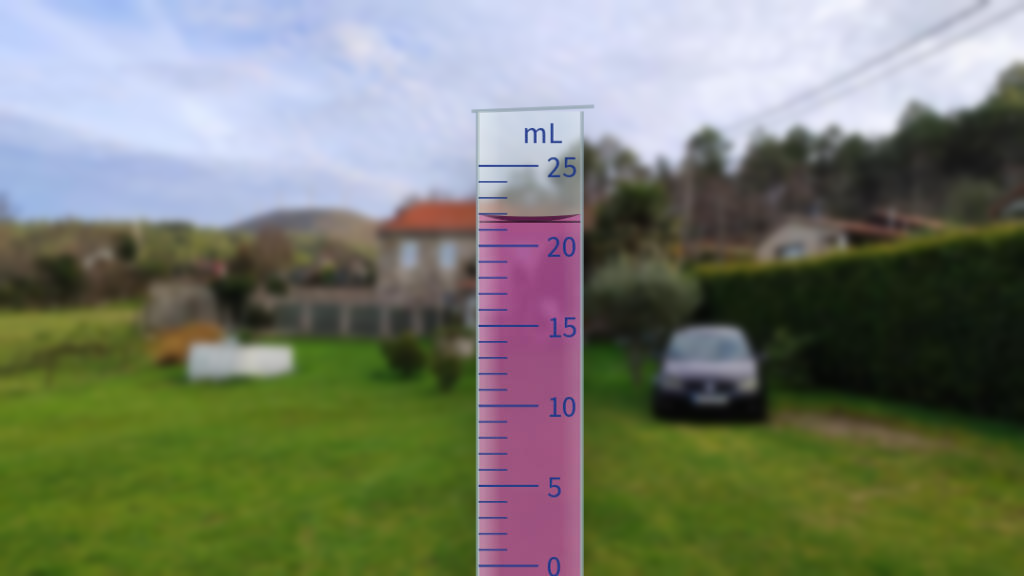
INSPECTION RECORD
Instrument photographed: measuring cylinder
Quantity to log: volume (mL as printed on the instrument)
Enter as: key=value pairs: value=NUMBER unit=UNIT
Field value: value=21.5 unit=mL
